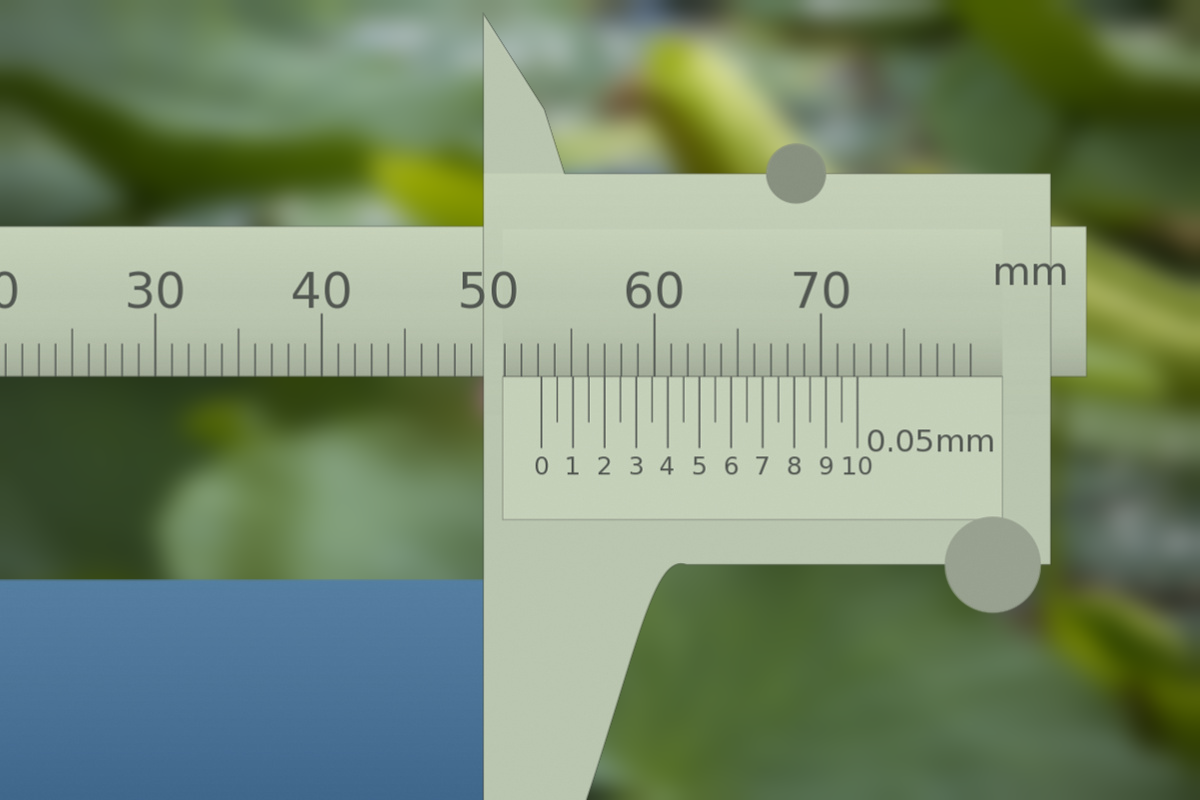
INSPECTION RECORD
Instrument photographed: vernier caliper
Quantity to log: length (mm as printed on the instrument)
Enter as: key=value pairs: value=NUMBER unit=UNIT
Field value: value=53.2 unit=mm
